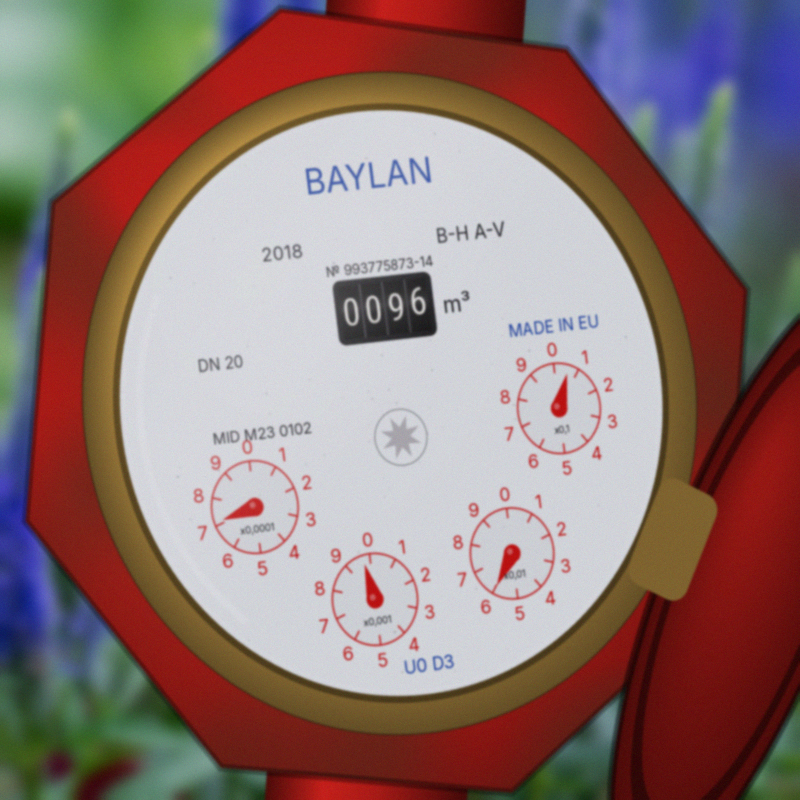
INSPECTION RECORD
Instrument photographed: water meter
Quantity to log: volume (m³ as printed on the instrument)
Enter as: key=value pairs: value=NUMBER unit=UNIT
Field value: value=96.0597 unit=m³
